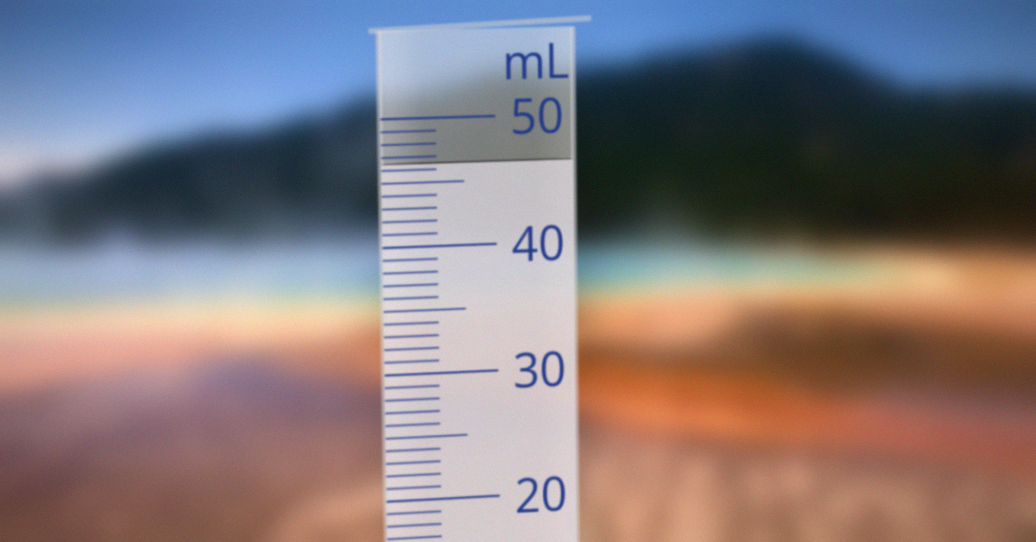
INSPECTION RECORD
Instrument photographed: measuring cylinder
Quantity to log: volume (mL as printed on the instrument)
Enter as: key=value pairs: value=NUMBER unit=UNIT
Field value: value=46.5 unit=mL
